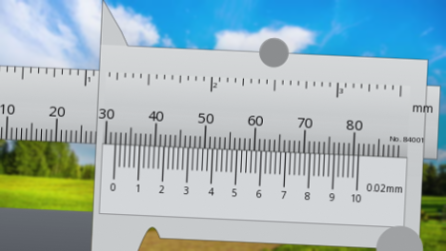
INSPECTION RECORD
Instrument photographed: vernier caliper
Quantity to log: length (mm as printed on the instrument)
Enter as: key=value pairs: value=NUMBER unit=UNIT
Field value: value=32.0 unit=mm
